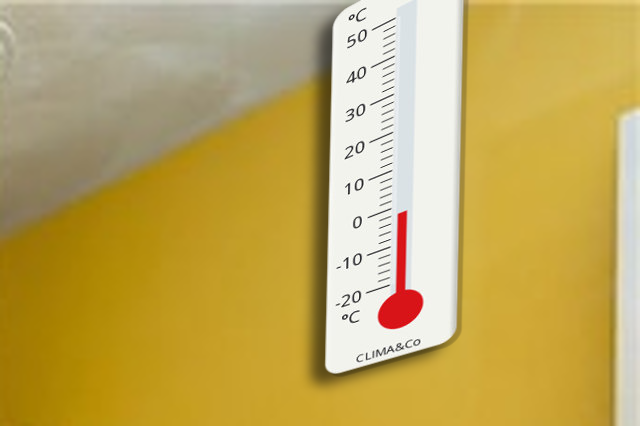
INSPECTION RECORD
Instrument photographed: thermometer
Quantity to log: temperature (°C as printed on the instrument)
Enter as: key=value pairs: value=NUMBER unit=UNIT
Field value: value=-2 unit=°C
